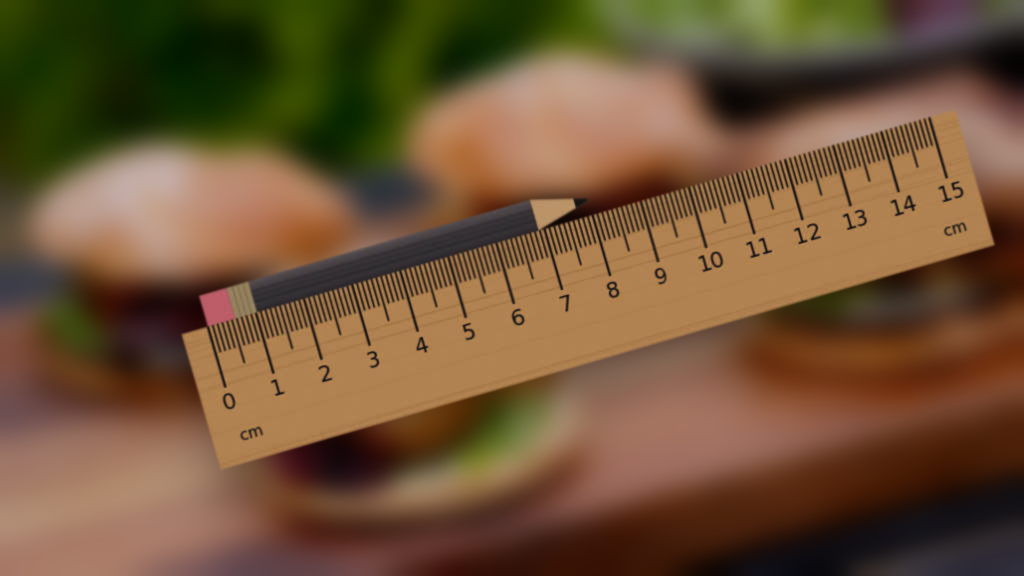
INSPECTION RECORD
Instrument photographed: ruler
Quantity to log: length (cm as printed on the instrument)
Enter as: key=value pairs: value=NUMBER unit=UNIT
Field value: value=8 unit=cm
